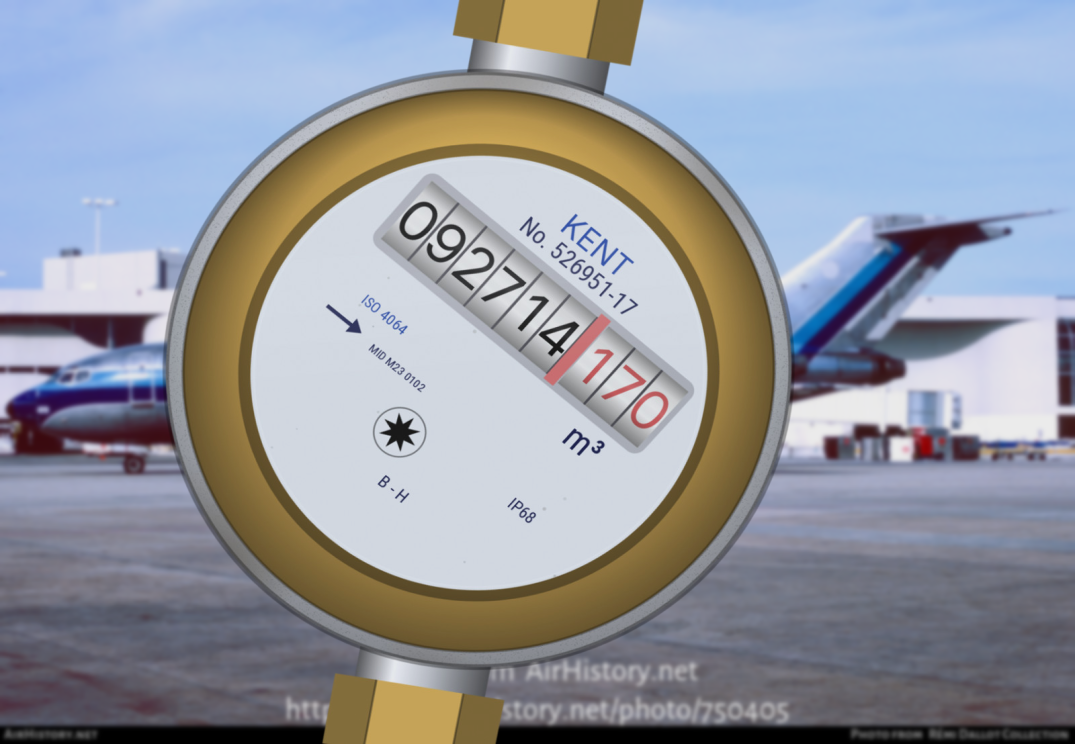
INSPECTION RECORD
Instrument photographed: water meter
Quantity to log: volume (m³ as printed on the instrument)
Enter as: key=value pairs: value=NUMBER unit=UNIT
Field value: value=92714.170 unit=m³
